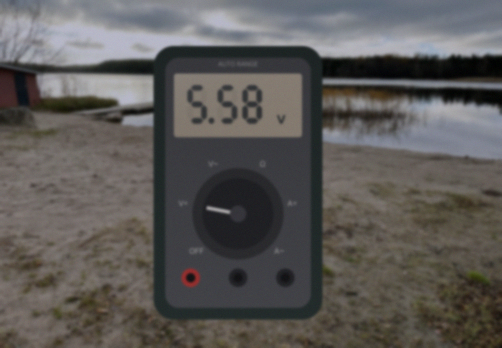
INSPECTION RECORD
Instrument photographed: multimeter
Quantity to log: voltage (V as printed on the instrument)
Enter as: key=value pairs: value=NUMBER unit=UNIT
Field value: value=5.58 unit=V
